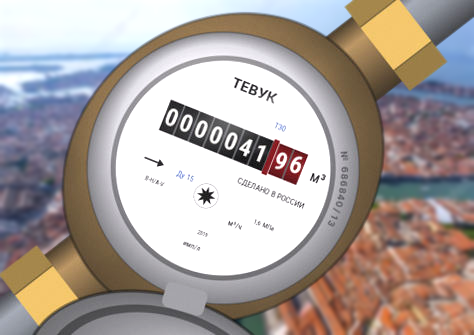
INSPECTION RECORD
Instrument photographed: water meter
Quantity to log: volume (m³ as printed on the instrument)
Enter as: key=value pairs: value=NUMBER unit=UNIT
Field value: value=41.96 unit=m³
